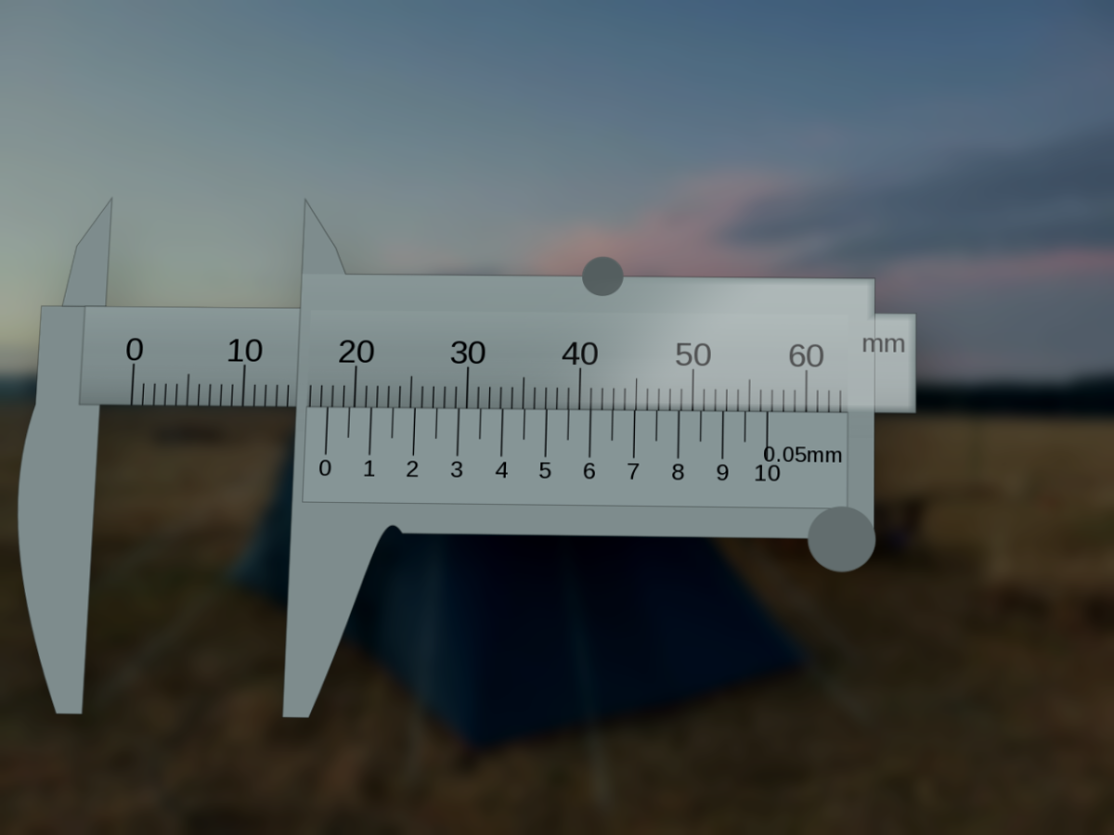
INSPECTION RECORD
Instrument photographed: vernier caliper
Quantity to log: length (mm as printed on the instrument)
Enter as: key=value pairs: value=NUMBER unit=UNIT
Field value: value=17.6 unit=mm
